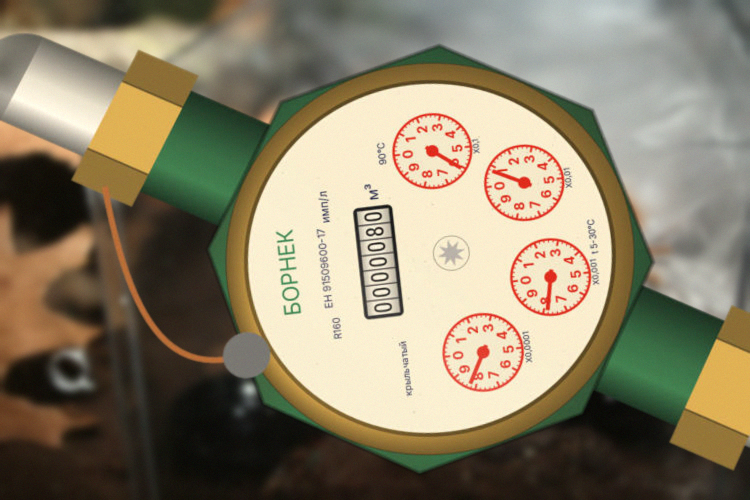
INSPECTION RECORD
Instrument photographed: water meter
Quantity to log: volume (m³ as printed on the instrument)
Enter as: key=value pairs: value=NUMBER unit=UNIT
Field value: value=80.6078 unit=m³
